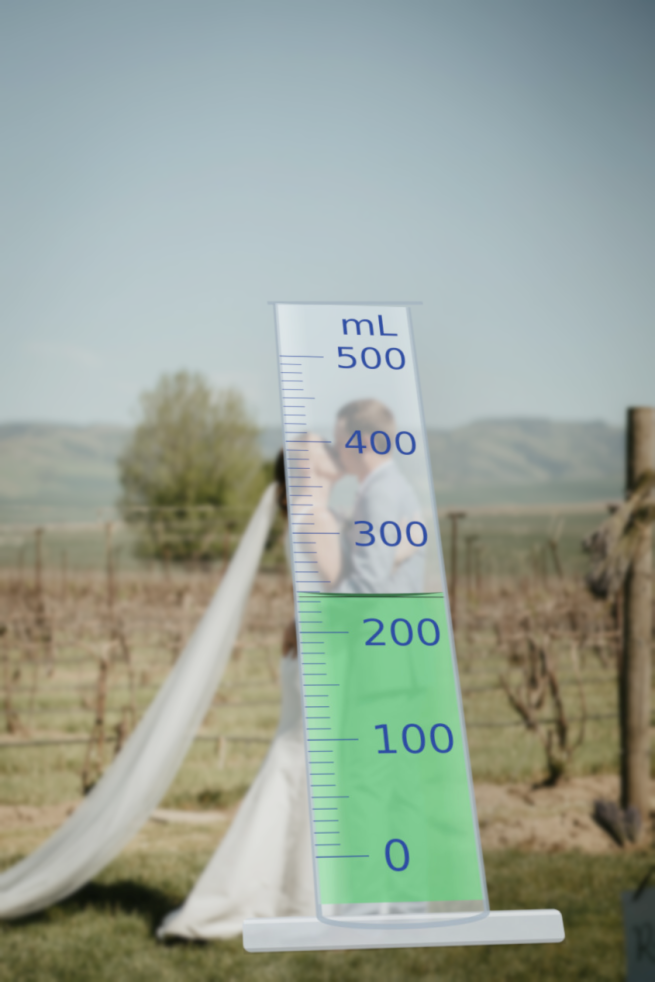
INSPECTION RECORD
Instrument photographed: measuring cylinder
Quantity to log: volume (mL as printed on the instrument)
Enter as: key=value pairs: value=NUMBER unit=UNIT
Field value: value=235 unit=mL
